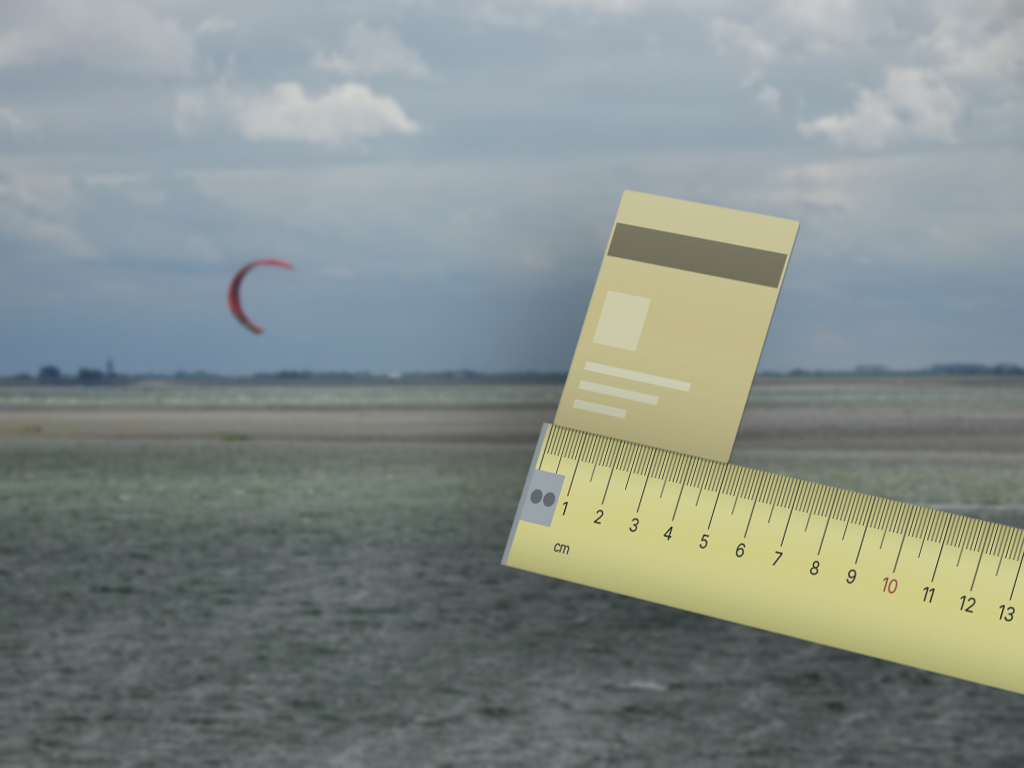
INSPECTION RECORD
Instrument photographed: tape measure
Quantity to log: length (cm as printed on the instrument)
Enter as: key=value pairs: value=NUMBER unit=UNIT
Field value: value=5 unit=cm
